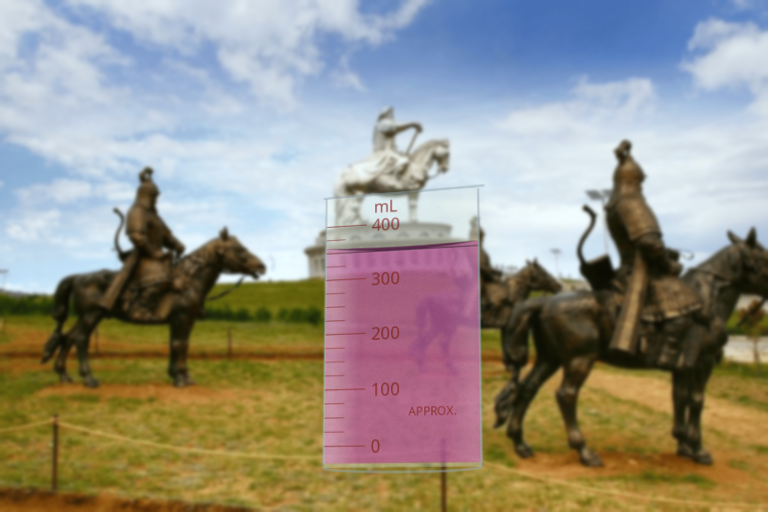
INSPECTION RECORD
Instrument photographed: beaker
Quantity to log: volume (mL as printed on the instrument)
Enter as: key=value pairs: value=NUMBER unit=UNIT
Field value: value=350 unit=mL
